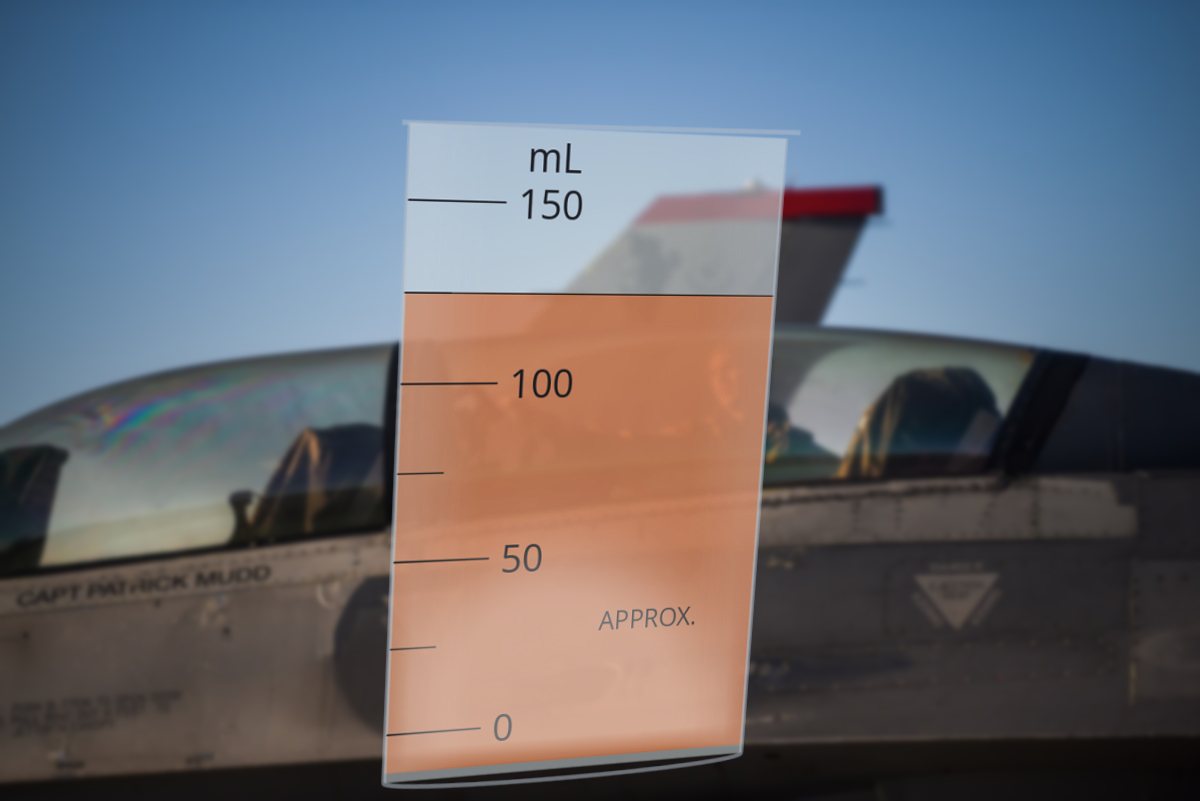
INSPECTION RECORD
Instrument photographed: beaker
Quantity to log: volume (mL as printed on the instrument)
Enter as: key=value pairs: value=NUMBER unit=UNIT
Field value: value=125 unit=mL
